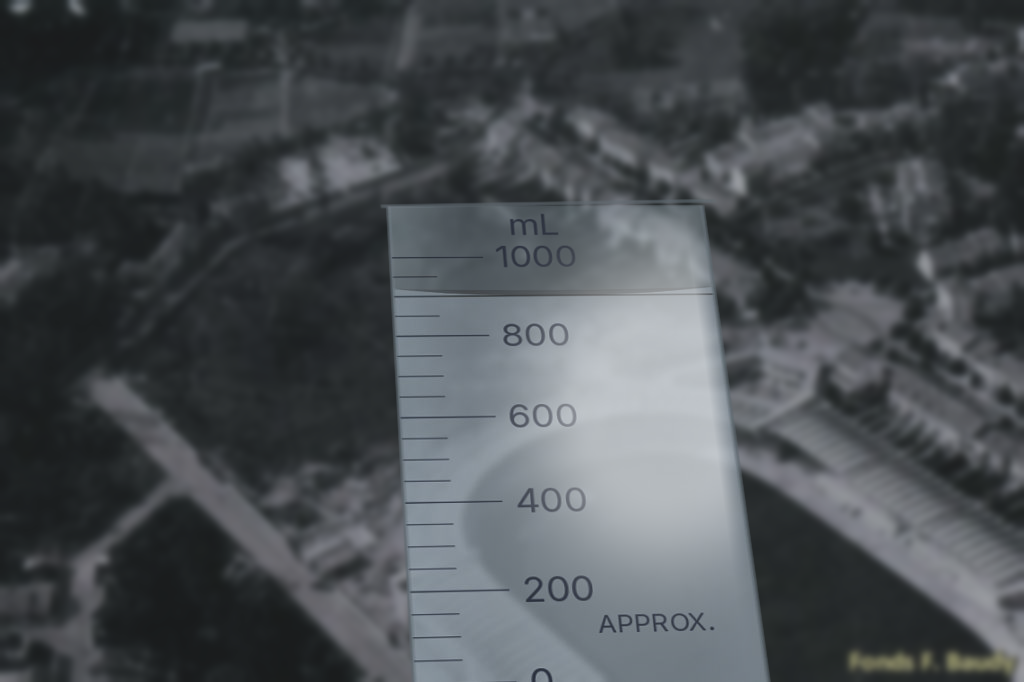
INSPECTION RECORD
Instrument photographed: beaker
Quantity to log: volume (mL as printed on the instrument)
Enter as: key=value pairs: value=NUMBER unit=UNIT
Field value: value=900 unit=mL
